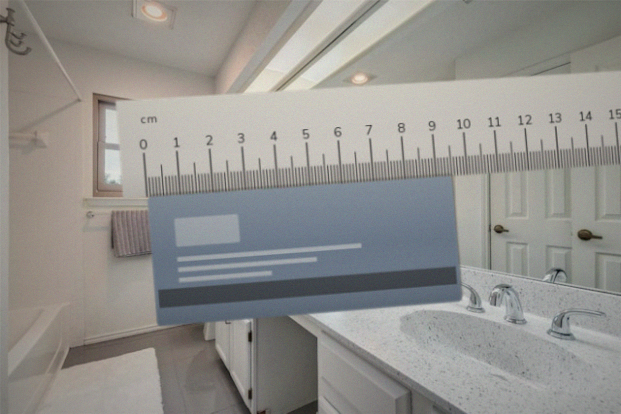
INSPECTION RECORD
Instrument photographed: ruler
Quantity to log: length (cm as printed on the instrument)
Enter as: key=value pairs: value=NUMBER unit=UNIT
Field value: value=9.5 unit=cm
